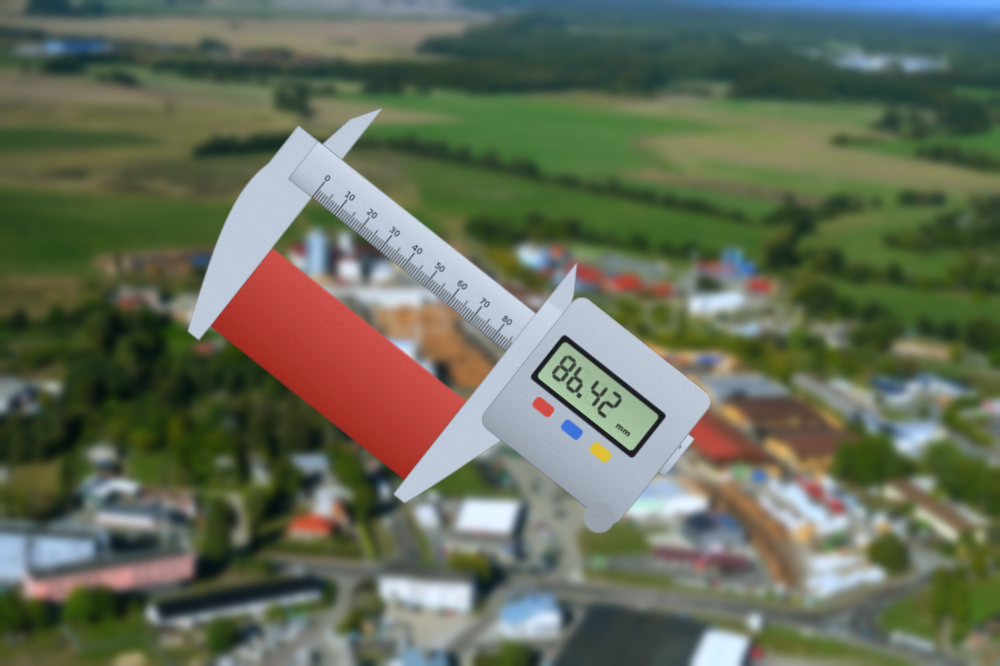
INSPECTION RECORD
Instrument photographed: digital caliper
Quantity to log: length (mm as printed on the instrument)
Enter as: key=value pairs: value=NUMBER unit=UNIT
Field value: value=86.42 unit=mm
